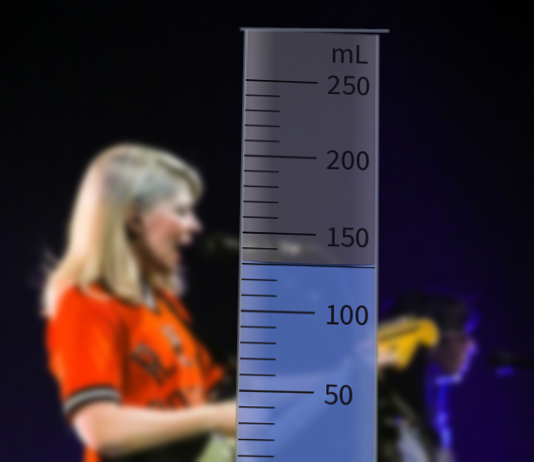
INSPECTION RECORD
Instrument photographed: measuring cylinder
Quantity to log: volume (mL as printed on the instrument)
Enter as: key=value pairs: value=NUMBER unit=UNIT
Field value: value=130 unit=mL
